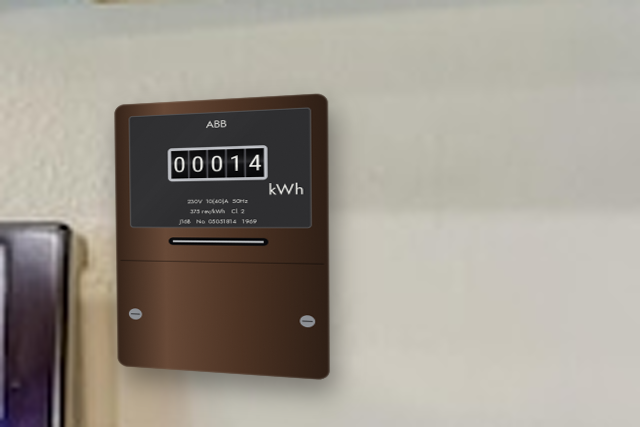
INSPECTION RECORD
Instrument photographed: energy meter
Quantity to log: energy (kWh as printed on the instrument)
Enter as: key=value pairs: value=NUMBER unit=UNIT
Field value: value=14 unit=kWh
